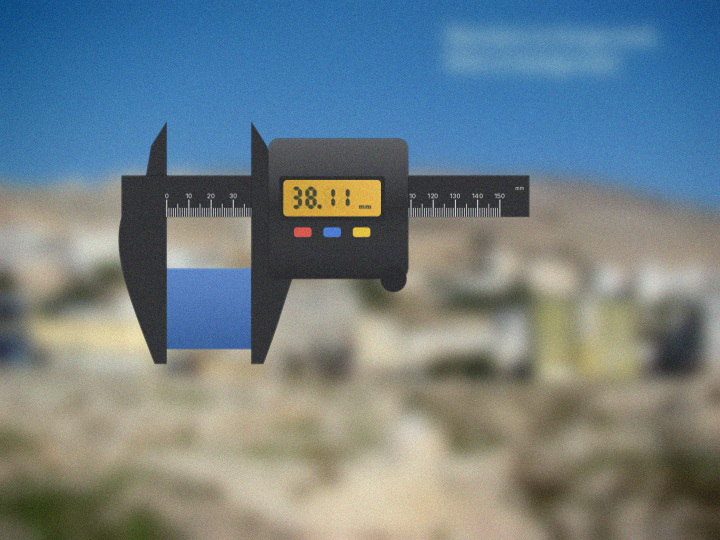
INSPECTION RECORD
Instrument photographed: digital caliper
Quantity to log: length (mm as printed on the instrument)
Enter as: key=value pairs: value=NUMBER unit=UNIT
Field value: value=38.11 unit=mm
